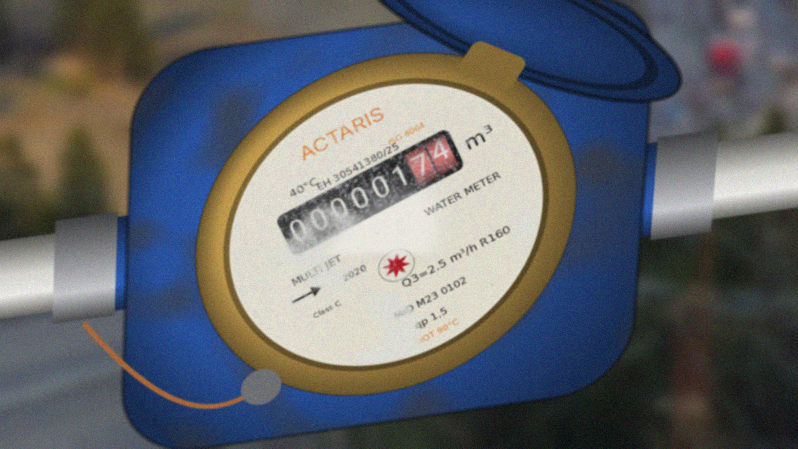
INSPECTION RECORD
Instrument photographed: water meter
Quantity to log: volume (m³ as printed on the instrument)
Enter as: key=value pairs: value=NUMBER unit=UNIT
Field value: value=1.74 unit=m³
